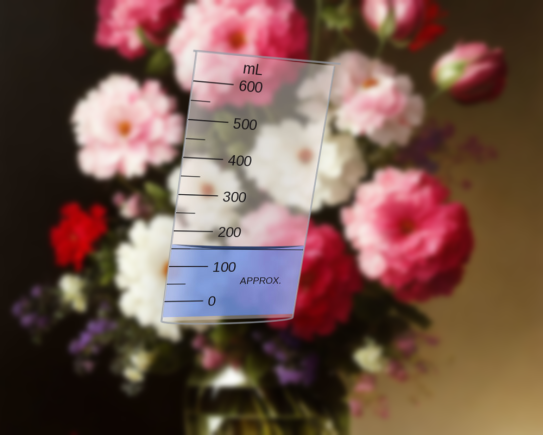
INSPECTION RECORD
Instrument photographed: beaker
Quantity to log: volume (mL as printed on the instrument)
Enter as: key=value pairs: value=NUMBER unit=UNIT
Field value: value=150 unit=mL
